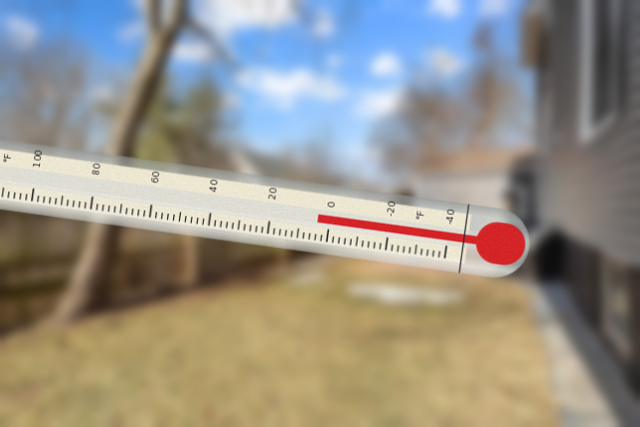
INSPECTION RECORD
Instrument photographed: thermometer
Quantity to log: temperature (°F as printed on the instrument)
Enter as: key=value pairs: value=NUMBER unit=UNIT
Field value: value=4 unit=°F
